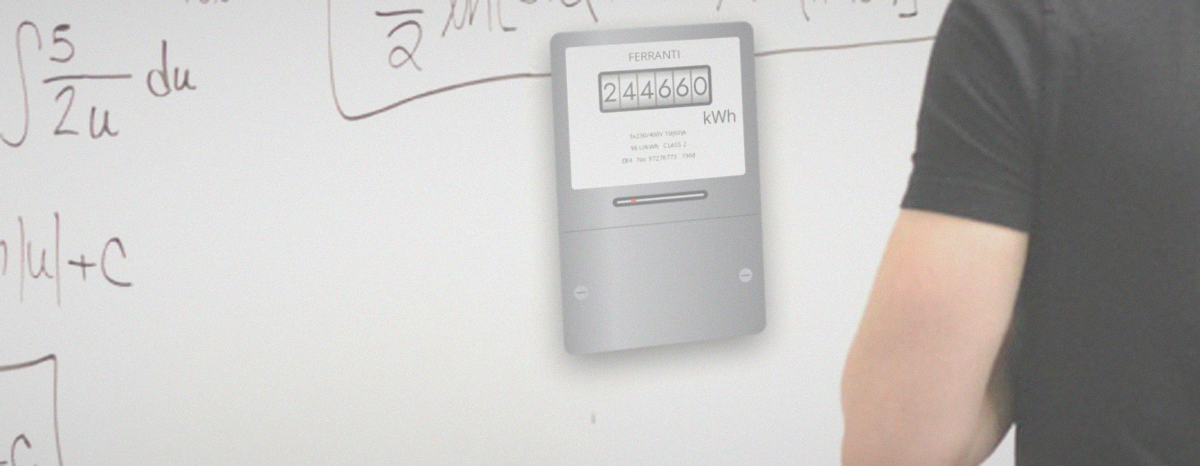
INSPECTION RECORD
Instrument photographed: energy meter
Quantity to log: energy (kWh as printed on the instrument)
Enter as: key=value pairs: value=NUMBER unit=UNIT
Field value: value=244660 unit=kWh
